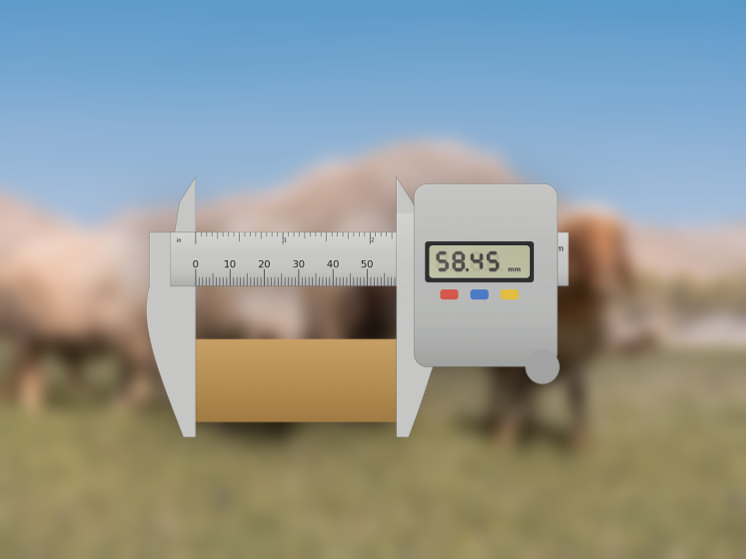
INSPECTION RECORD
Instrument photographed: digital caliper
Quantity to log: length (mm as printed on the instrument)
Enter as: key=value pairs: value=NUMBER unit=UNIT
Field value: value=58.45 unit=mm
